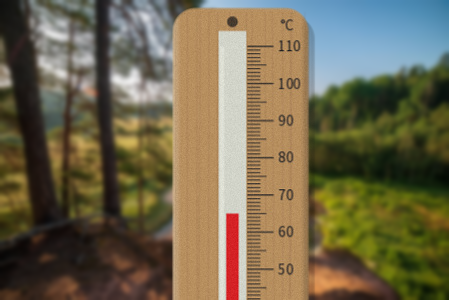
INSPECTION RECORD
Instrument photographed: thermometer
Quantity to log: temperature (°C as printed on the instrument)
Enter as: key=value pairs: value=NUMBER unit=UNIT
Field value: value=65 unit=°C
